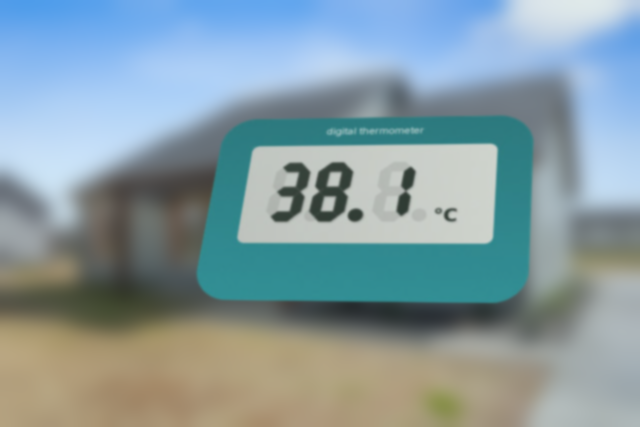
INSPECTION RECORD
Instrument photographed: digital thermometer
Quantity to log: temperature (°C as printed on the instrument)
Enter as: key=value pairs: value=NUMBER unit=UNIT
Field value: value=38.1 unit=°C
